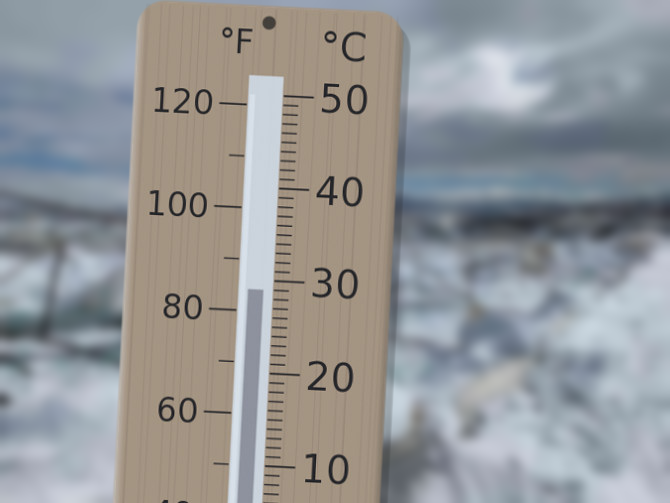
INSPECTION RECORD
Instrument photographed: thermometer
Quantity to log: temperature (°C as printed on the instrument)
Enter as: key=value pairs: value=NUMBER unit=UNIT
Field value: value=29 unit=°C
